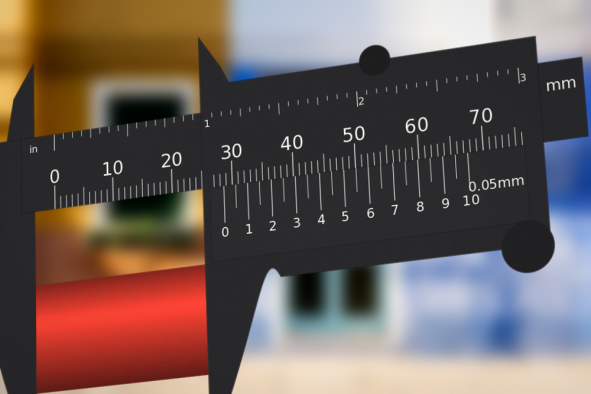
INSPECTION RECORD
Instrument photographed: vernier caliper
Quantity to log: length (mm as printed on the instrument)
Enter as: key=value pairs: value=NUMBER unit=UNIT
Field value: value=28.6 unit=mm
